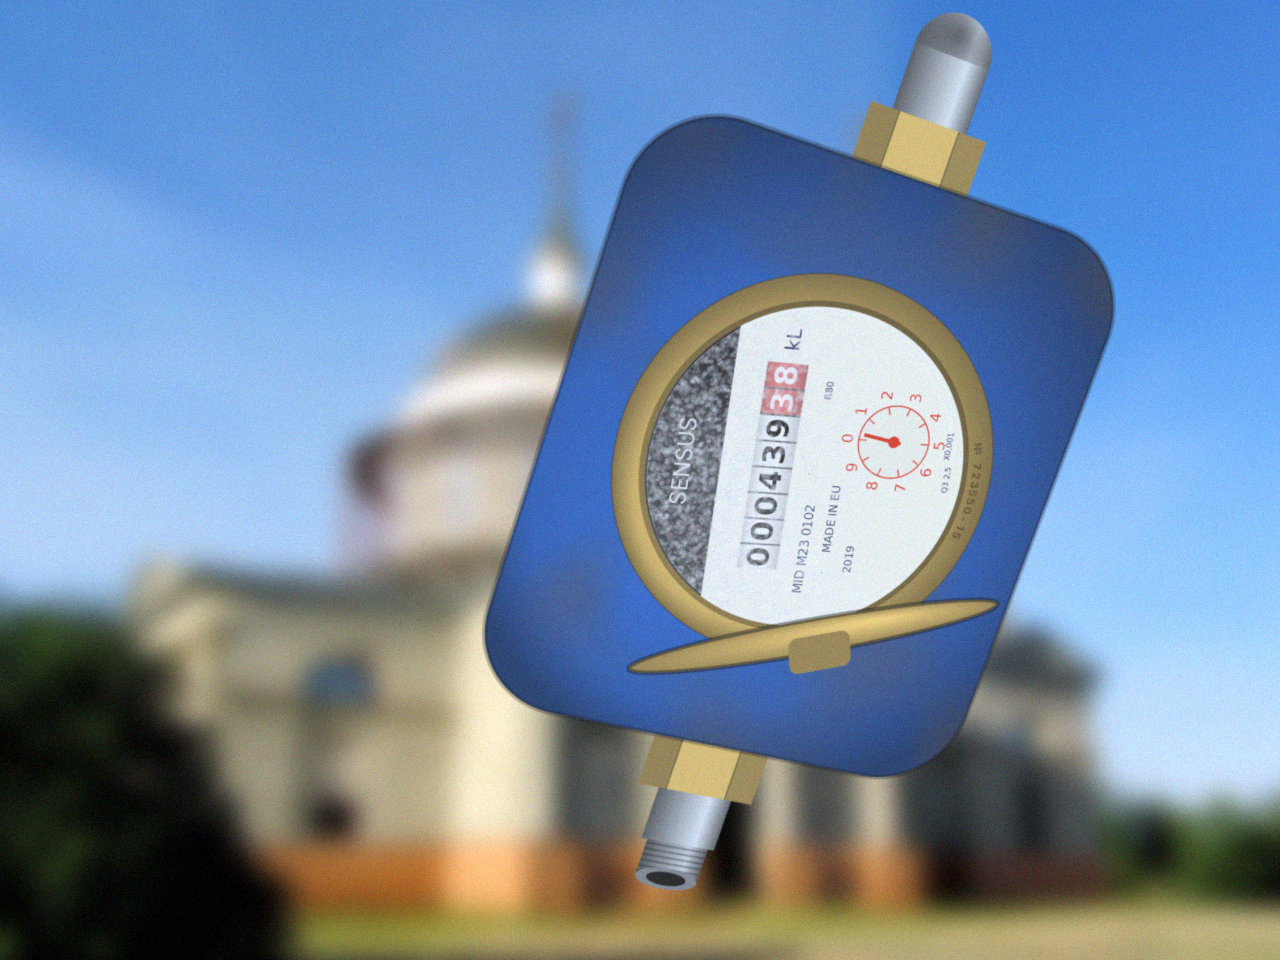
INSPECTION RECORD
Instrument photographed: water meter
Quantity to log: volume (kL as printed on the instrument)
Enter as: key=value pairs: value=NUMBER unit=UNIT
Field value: value=439.380 unit=kL
